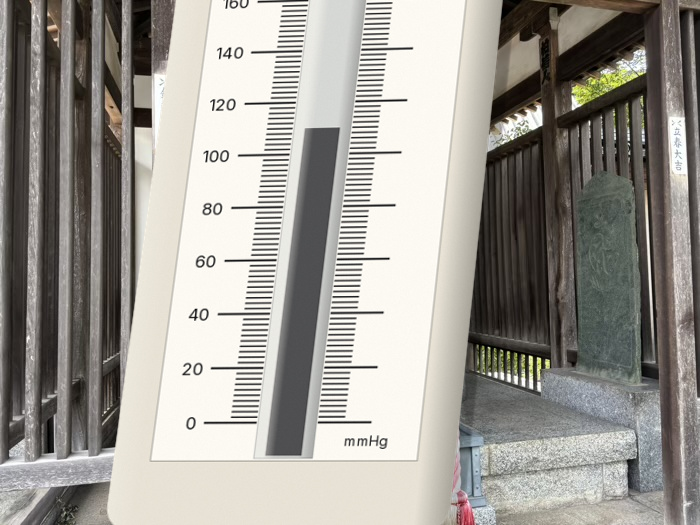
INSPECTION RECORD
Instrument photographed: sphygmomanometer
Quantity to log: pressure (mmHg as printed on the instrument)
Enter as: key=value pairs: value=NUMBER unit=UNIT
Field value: value=110 unit=mmHg
